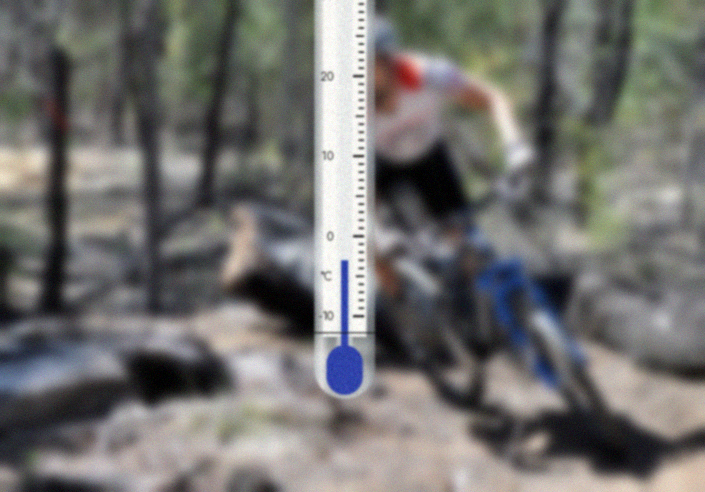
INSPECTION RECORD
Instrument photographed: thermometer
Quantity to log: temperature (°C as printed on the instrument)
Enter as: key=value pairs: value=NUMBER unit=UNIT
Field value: value=-3 unit=°C
